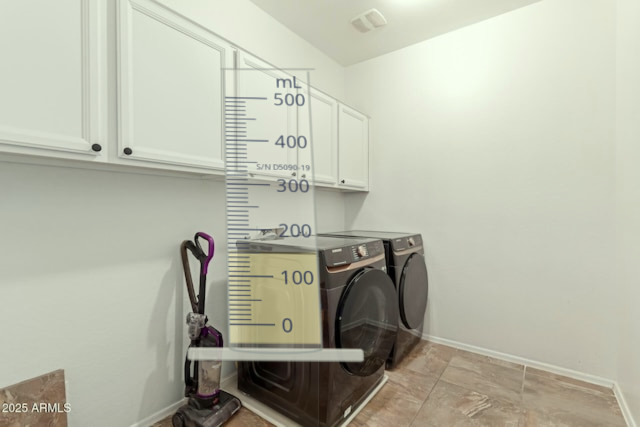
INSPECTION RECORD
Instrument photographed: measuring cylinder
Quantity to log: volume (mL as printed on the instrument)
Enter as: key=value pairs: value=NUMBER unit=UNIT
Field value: value=150 unit=mL
